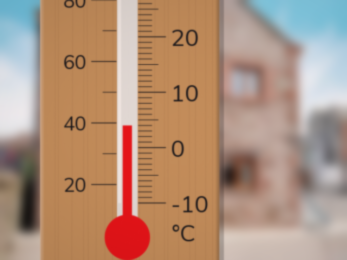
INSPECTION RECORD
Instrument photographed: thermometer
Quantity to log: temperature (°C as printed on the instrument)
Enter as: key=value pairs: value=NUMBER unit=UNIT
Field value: value=4 unit=°C
